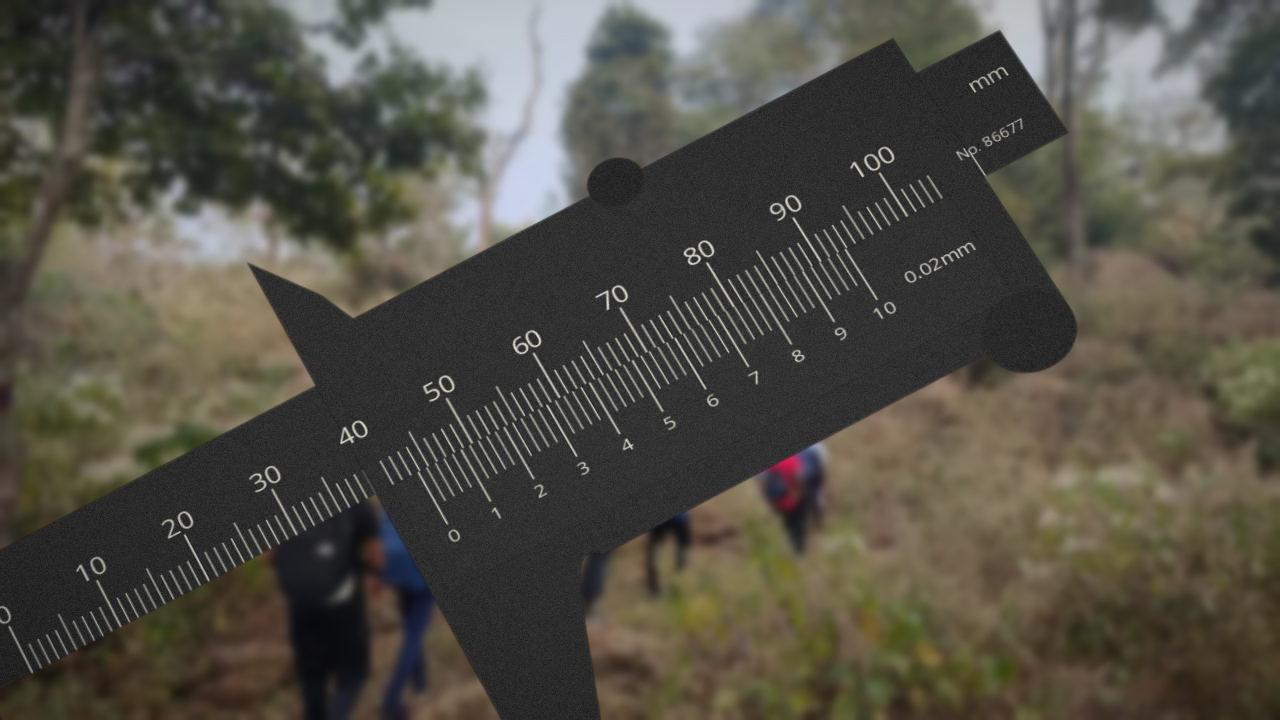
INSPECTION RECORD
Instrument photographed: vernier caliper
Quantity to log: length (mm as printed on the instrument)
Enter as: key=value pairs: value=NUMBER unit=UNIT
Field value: value=43.8 unit=mm
